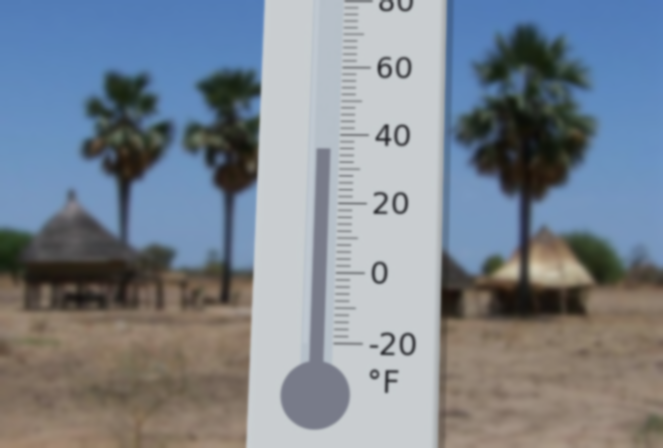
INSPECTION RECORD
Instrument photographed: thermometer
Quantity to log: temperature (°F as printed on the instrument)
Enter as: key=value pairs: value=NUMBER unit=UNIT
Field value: value=36 unit=°F
